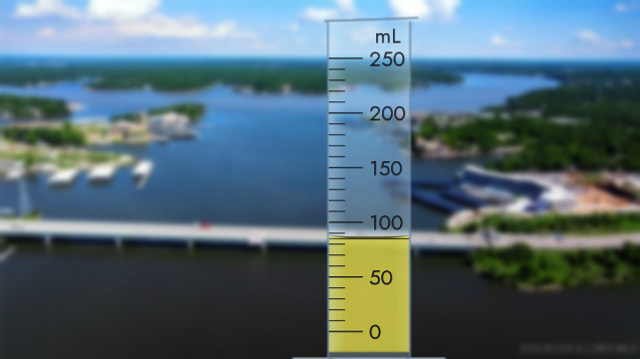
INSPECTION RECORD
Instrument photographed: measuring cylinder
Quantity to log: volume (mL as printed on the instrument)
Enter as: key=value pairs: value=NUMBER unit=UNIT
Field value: value=85 unit=mL
